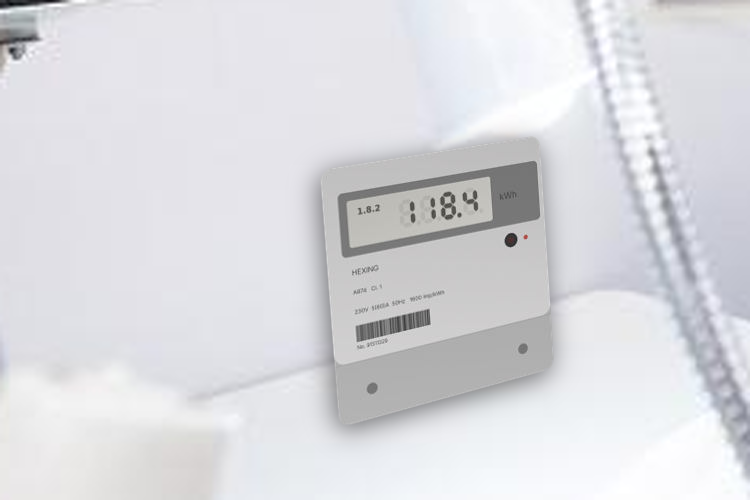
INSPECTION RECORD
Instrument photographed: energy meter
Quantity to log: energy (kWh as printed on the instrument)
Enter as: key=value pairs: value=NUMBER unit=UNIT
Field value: value=118.4 unit=kWh
